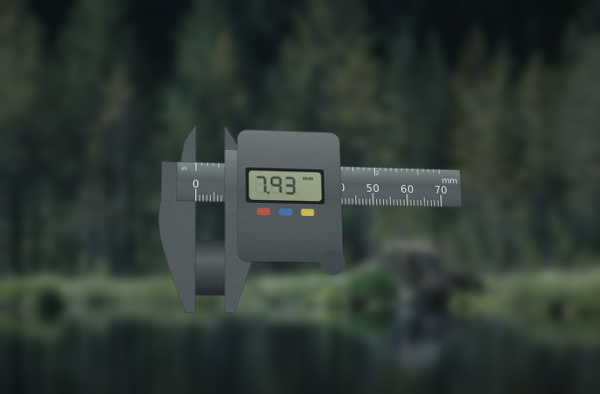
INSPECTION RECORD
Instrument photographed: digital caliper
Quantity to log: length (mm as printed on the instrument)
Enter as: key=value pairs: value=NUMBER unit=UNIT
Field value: value=7.93 unit=mm
